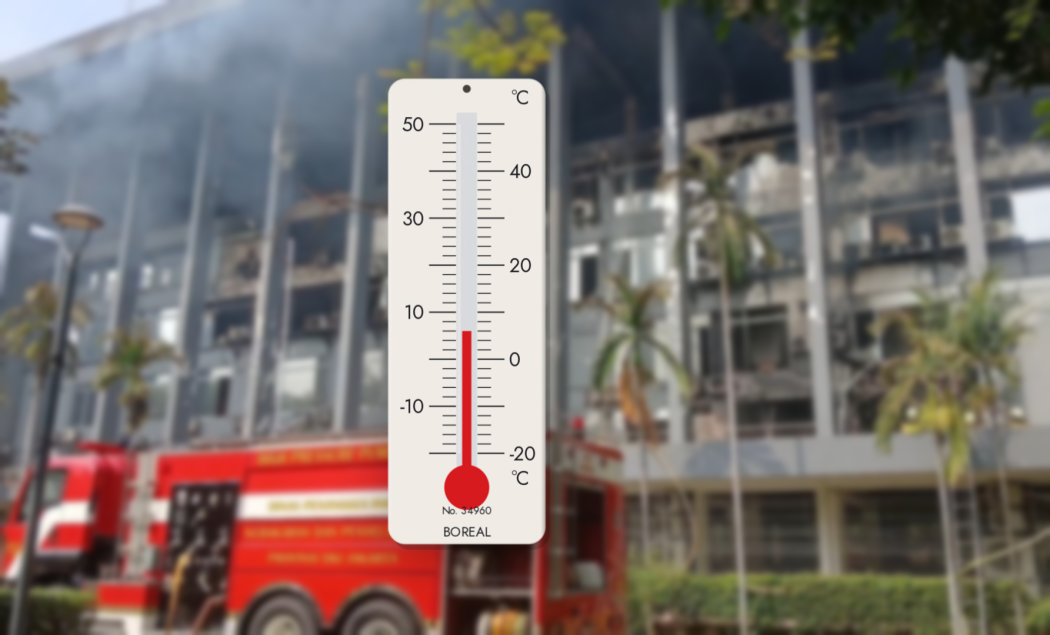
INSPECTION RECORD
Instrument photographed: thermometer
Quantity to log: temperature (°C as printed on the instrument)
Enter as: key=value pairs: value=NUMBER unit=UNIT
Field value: value=6 unit=°C
